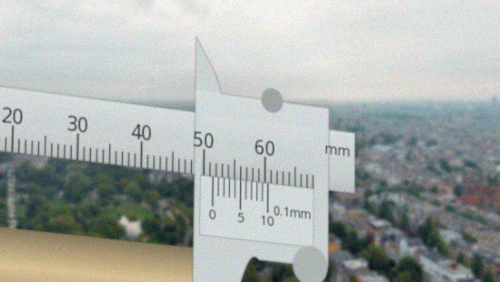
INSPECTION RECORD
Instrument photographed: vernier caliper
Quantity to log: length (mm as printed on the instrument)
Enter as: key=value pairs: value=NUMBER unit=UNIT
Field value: value=51.5 unit=mm
